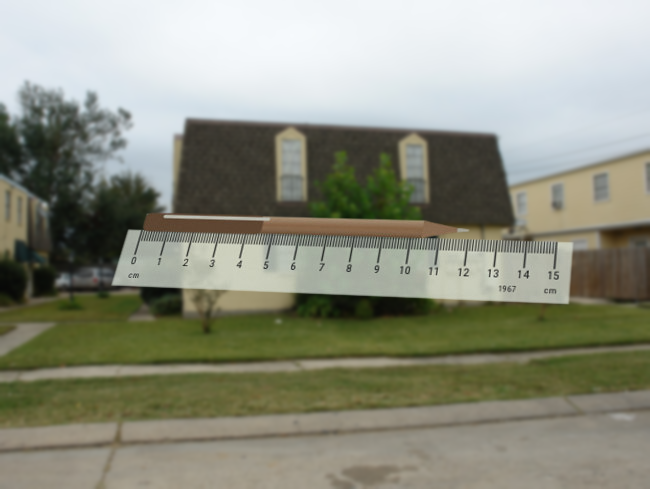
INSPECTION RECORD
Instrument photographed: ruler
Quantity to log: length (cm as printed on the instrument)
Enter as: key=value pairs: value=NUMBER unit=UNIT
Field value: value=12 unit=cm
